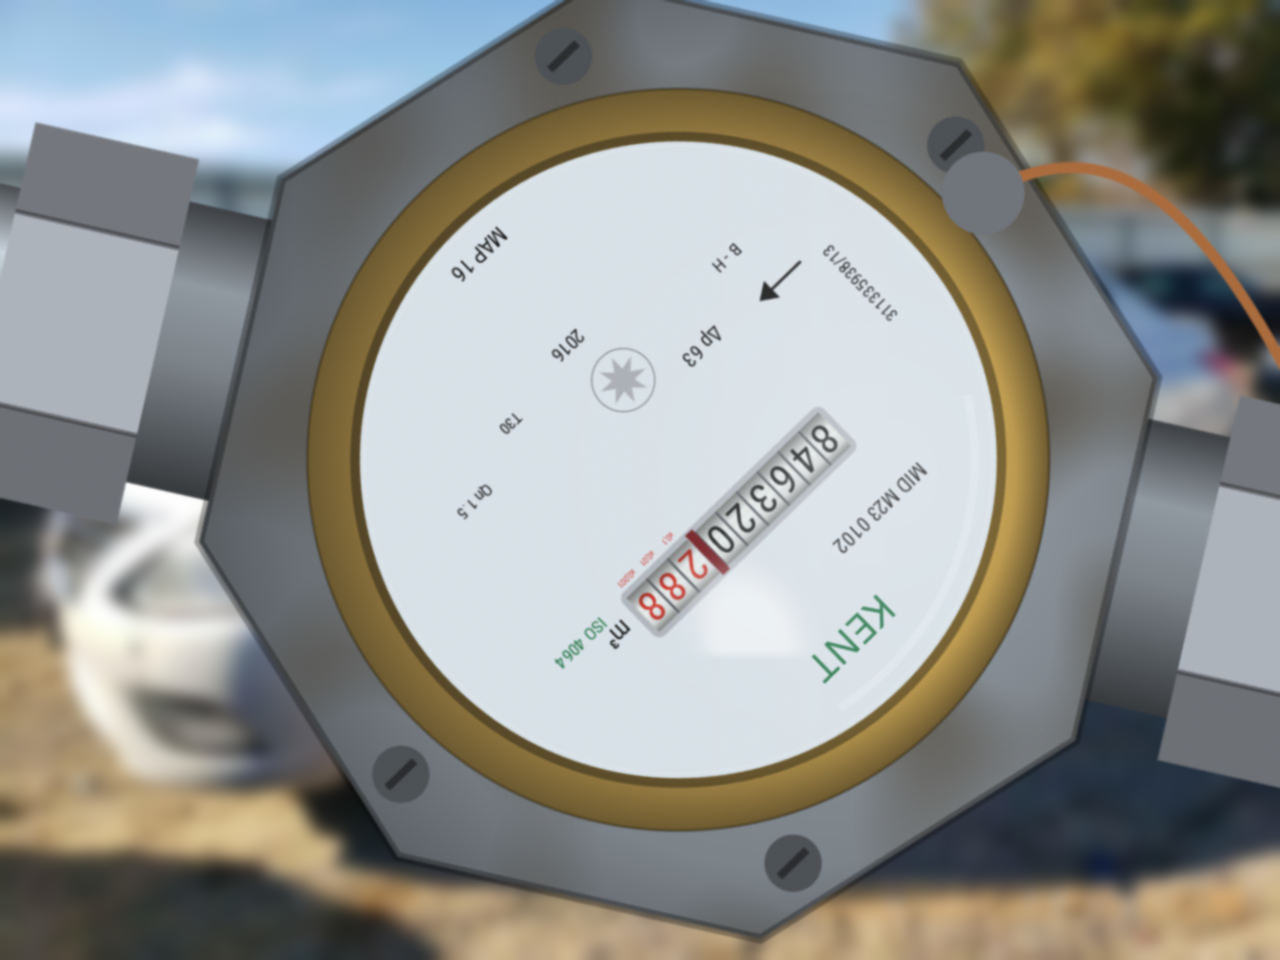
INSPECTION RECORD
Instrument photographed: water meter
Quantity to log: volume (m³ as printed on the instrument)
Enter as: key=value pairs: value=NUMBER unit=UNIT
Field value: value=846320.288 unit=m³
